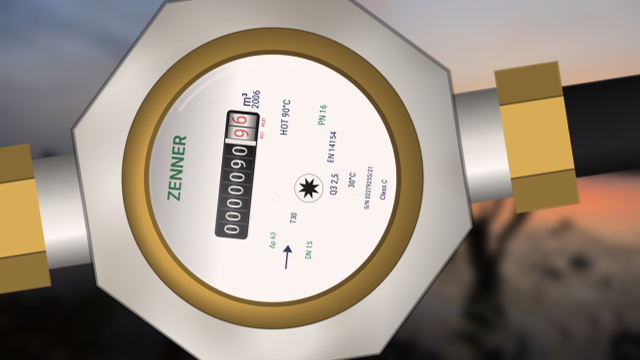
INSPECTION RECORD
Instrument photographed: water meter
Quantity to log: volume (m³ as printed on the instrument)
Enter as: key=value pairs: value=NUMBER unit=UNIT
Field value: value=90.96 unit=m³
